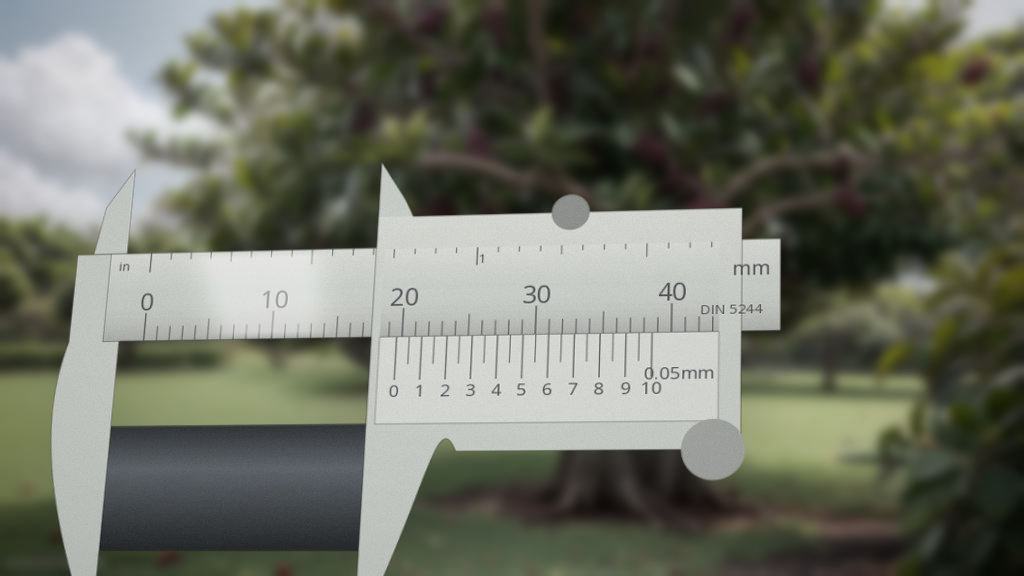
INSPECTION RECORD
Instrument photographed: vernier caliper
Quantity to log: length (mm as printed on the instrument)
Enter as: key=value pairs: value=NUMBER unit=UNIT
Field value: value=19.6 unit=mm
